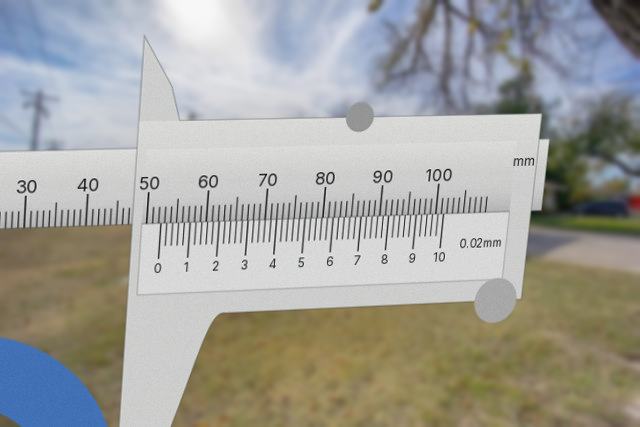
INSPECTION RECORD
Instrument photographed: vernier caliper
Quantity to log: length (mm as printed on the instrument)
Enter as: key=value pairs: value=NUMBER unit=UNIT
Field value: value=52.4 unit=mm
